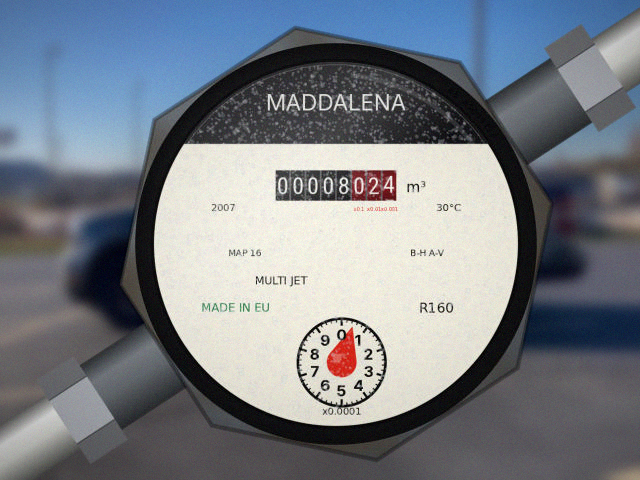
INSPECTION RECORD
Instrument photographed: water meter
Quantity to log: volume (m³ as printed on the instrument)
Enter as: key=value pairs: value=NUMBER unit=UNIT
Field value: value=8.0240 unit=m³
